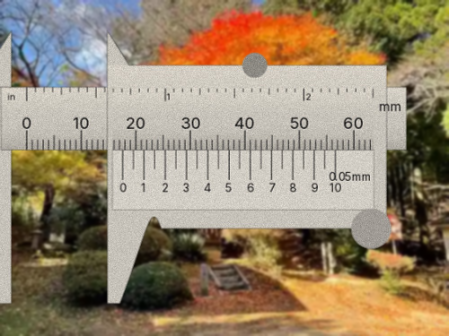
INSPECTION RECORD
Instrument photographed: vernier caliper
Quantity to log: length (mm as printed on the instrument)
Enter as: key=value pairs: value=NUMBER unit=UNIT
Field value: value=17.6 unit=mm
